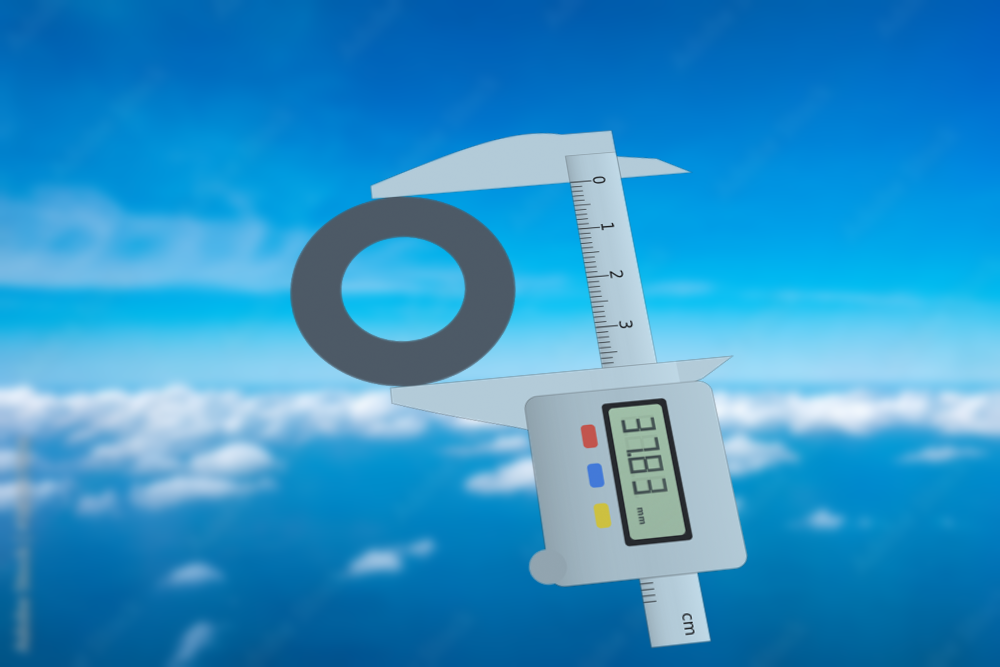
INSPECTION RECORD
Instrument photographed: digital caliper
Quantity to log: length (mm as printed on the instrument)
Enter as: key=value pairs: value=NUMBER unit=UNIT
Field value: value=37.83 unit=mm
